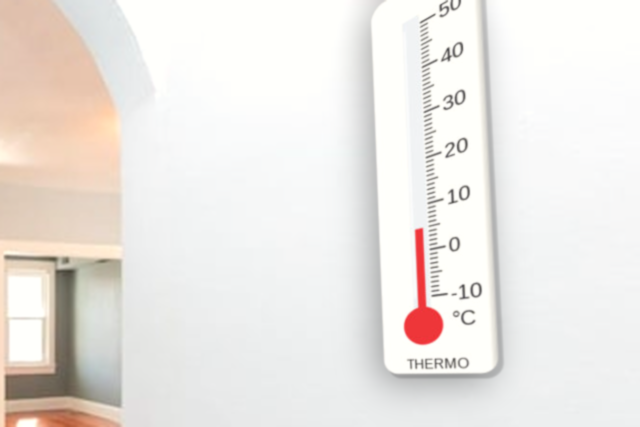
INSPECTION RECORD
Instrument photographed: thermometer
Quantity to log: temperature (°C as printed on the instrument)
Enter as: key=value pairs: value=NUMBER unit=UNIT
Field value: value=5 unit=°C
